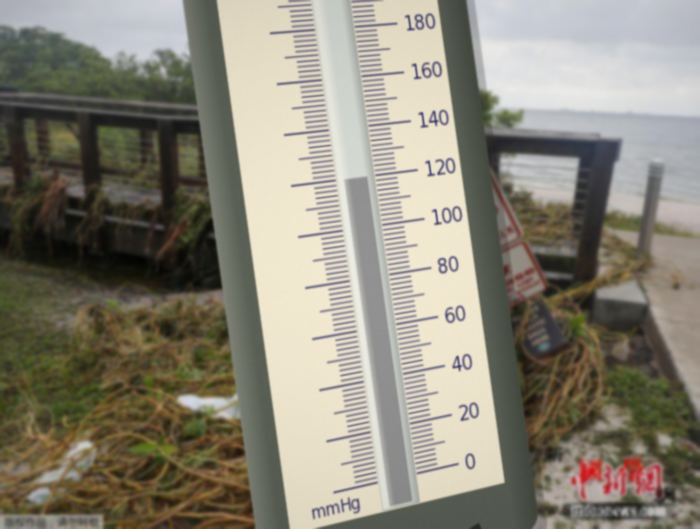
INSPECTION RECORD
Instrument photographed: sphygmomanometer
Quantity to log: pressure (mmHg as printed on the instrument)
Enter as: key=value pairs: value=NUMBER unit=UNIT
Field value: value=120 unit=mmHg
